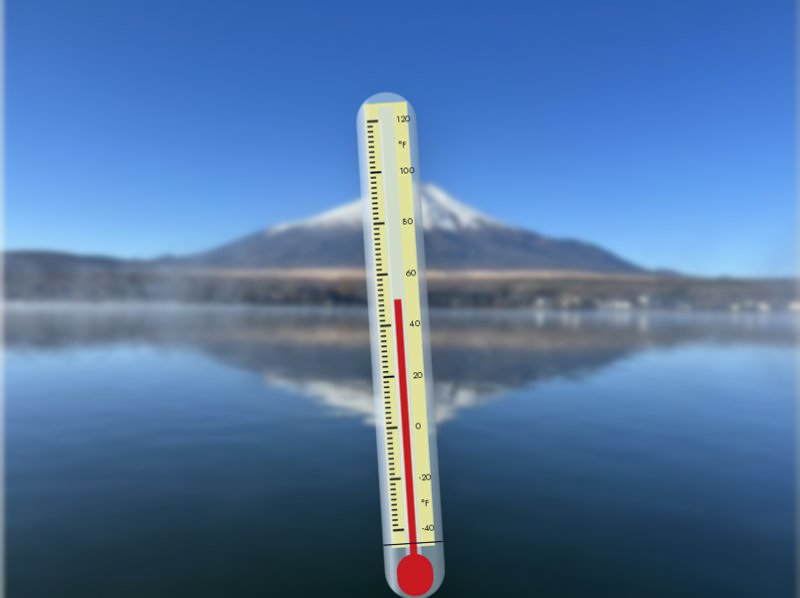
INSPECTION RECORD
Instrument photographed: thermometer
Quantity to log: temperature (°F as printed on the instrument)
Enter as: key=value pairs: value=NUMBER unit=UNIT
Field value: value=50 unit=°F
